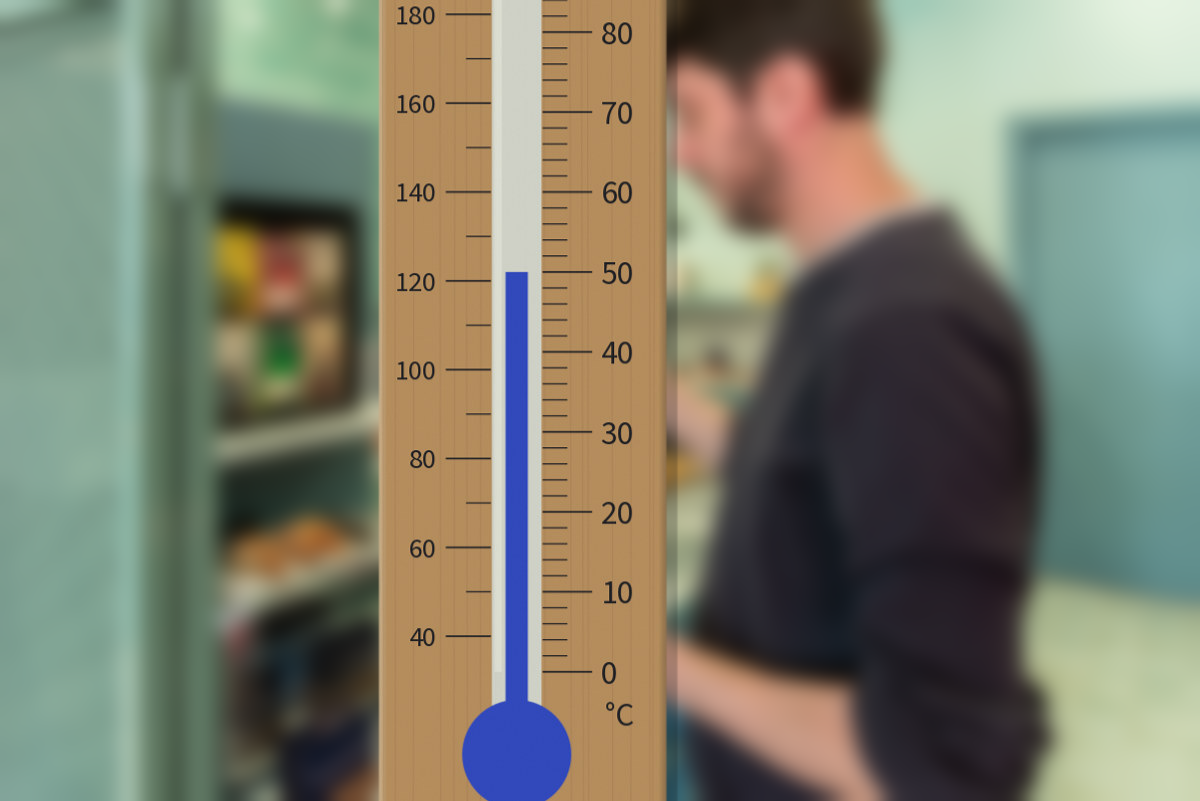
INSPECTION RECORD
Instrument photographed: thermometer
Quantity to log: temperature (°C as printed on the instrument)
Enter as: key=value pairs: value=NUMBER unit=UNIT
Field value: value=50 unit=°C
